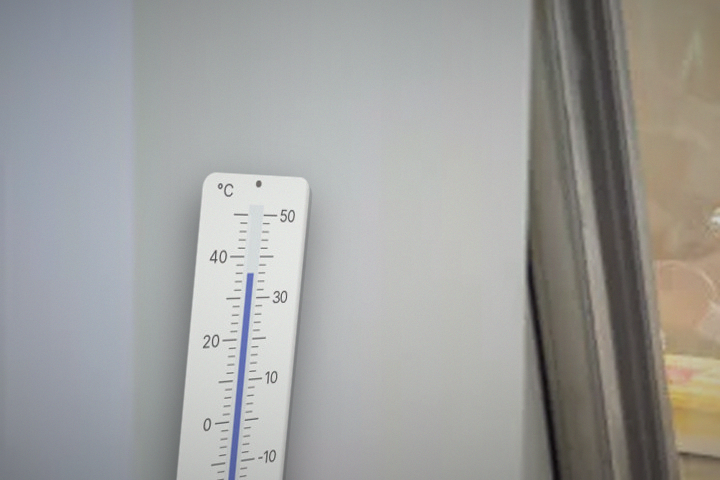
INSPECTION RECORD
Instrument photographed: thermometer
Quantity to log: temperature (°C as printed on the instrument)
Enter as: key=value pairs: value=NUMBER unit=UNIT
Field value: value=36 unit=°C
